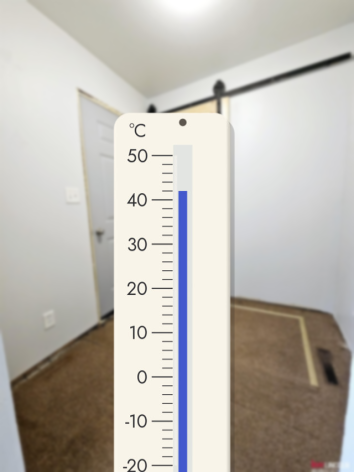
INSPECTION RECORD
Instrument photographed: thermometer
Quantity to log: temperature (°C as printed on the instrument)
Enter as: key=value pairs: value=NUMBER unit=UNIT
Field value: value=42 unit=°C
